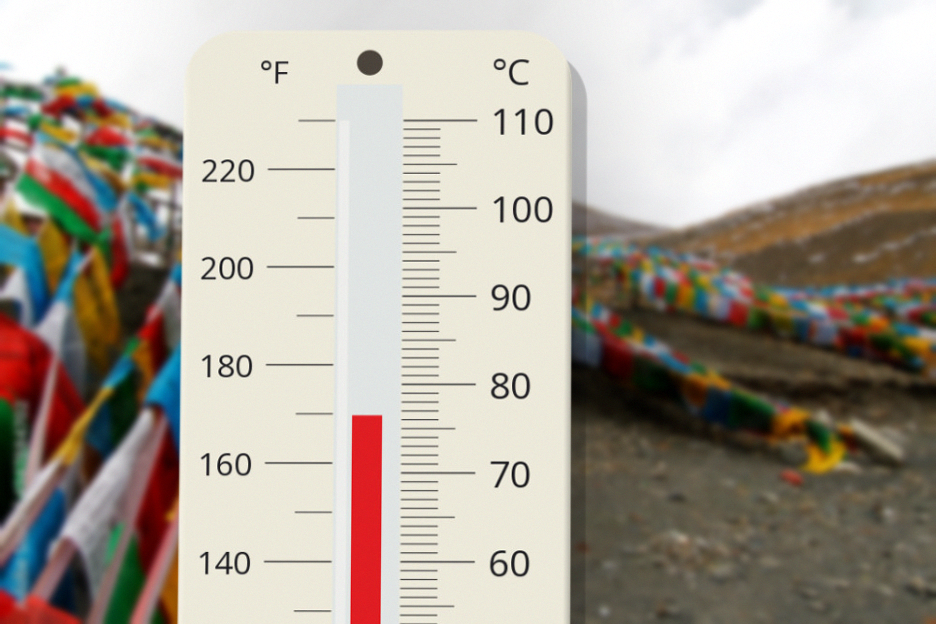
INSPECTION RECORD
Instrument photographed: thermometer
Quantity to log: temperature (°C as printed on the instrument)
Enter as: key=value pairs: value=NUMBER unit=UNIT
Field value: value=76.5 unit=°C
